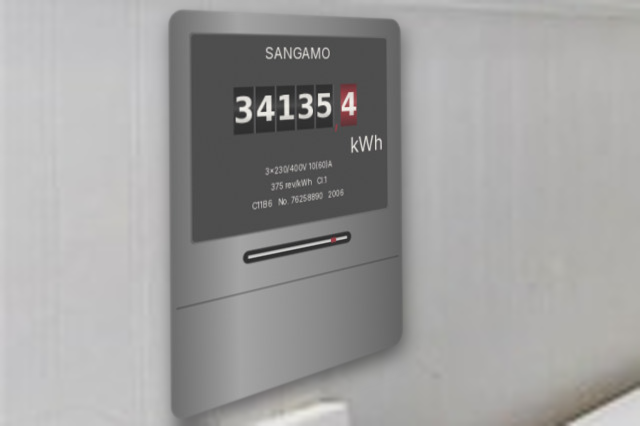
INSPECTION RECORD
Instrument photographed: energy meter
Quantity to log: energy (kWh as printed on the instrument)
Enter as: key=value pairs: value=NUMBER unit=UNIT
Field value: value=34135.4 unit=kWh
